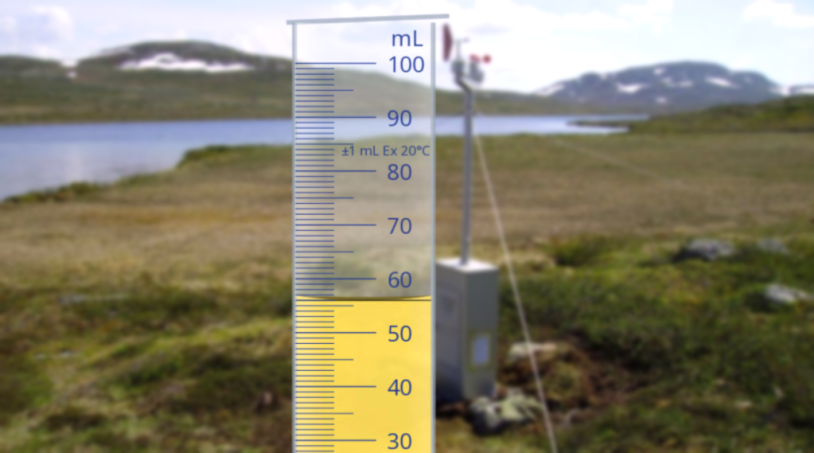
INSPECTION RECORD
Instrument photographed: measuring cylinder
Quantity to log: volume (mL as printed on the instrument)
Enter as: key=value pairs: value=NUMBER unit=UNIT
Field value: value=56 unit=mL
